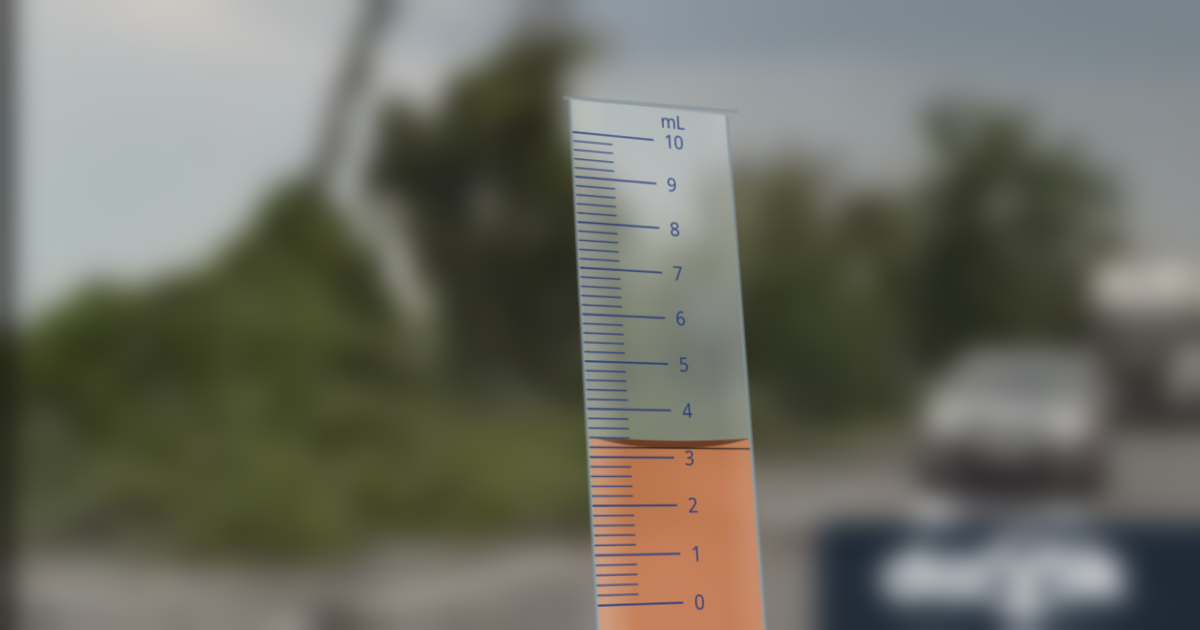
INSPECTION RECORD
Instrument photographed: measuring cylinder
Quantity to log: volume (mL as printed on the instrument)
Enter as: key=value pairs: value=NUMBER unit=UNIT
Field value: value=3.2 unit=mL
